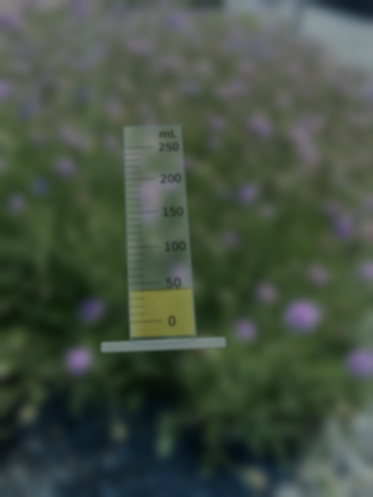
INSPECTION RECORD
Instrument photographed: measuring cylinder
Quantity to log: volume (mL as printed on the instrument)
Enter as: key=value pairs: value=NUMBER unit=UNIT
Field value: value=40 unit=mL
